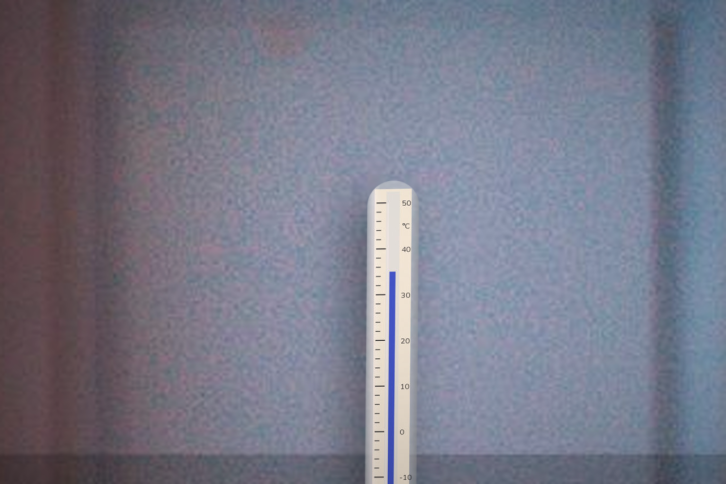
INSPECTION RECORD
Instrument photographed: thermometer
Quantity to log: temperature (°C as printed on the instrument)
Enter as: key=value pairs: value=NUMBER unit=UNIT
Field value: value=35 unit=°C
